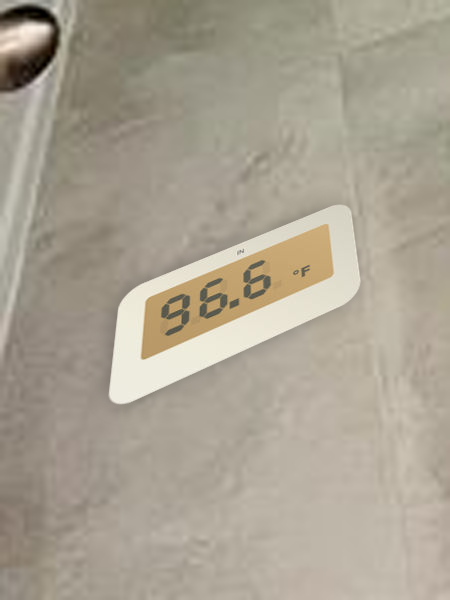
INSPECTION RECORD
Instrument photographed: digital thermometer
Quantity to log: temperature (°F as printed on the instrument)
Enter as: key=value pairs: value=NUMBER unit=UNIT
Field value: value=96.6 unit=°F
